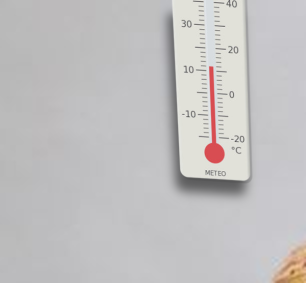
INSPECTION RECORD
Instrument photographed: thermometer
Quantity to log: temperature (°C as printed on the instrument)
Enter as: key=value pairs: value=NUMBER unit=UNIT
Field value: value=12 unit=°C
